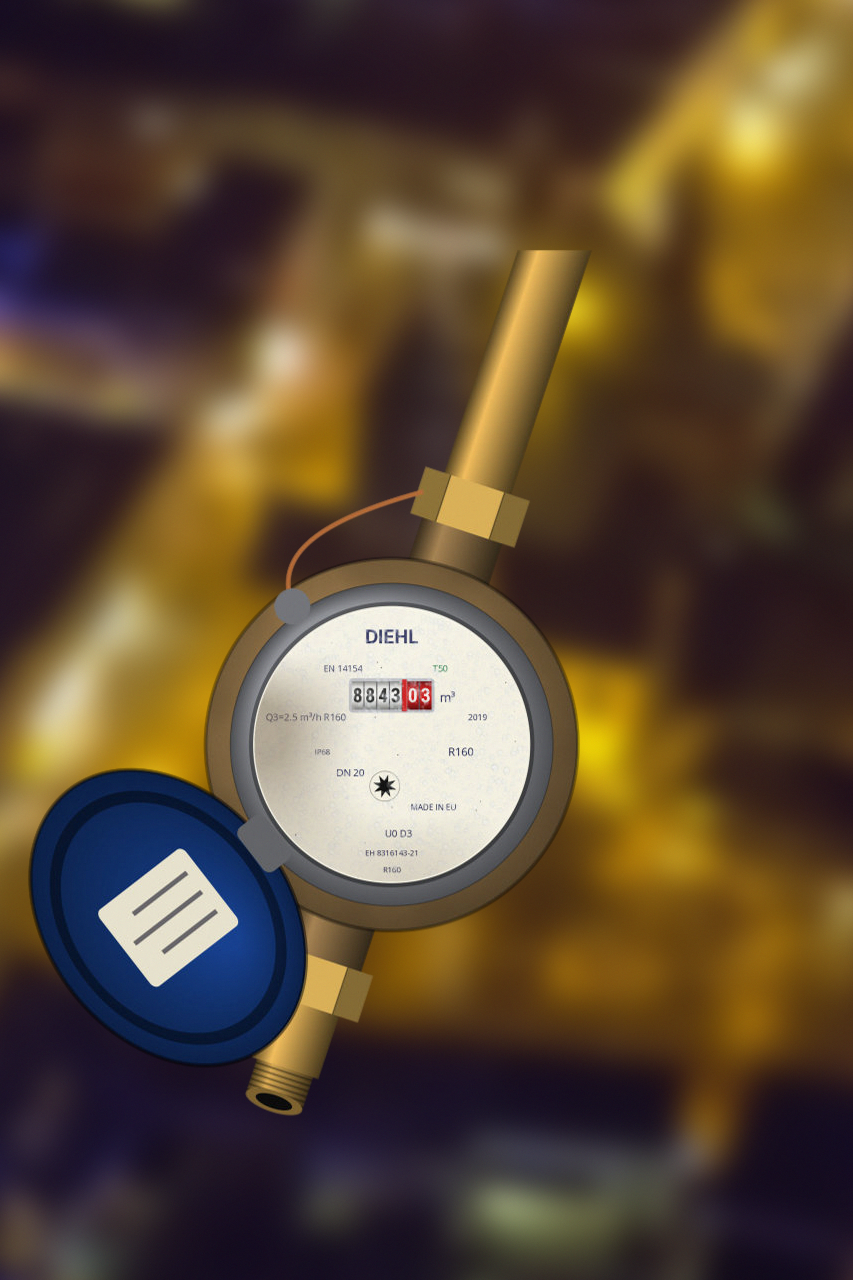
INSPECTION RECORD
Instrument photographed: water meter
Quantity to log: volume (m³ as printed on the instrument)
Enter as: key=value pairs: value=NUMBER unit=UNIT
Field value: value=8843.03 unit=m³
